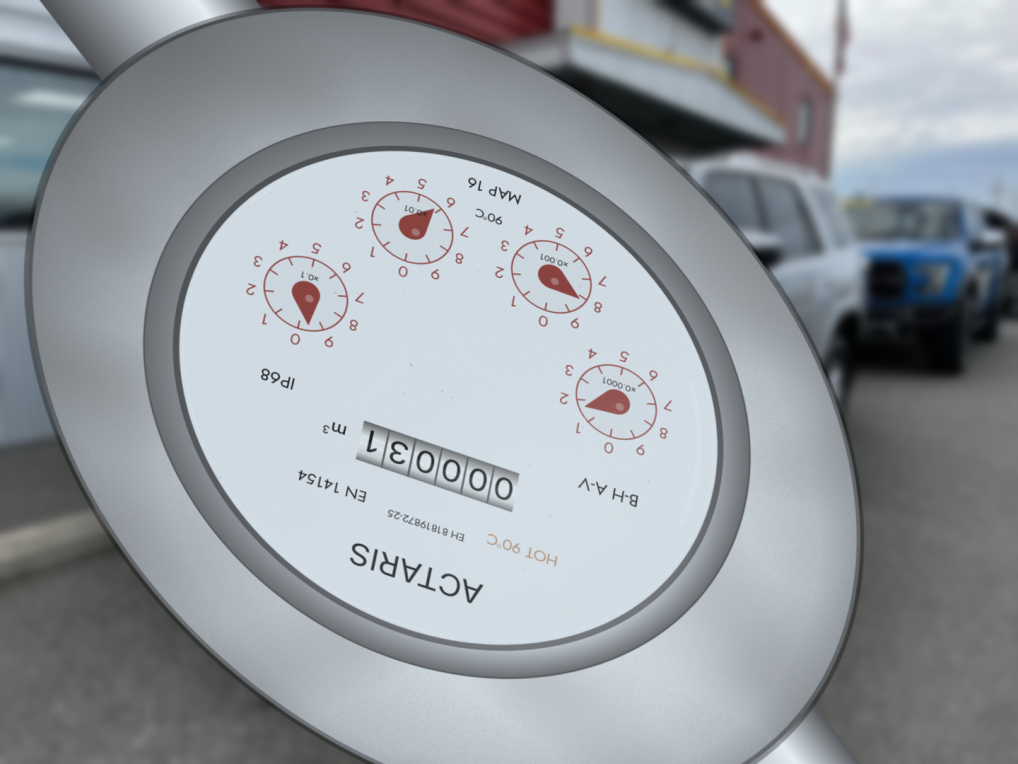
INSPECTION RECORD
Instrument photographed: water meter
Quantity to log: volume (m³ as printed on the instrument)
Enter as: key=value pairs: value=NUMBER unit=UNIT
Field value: value=30.9581 unit=m³
